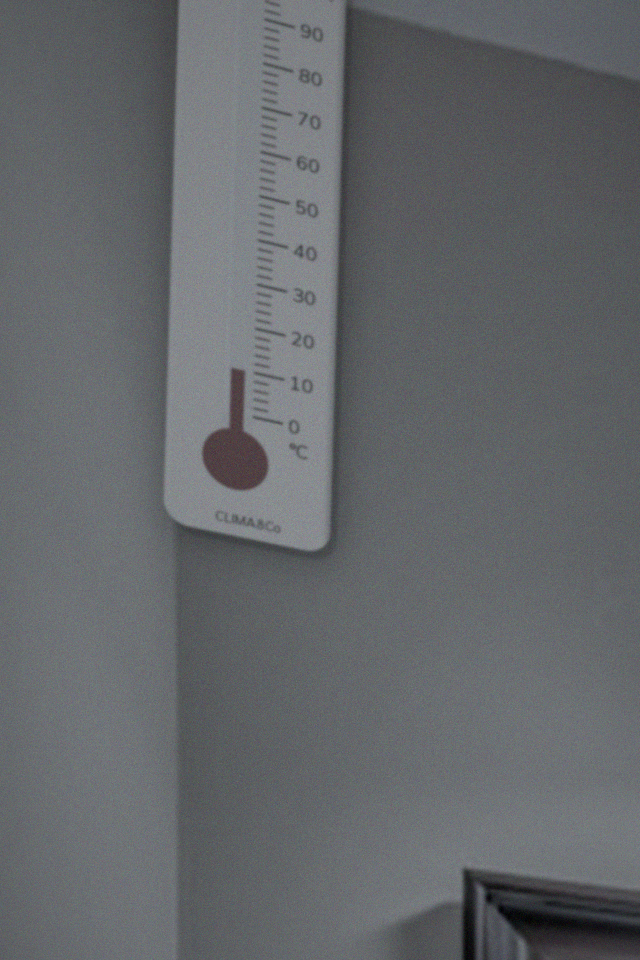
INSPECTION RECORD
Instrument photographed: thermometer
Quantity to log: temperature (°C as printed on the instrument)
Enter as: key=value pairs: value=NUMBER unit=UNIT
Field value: value=10 unit=°C
